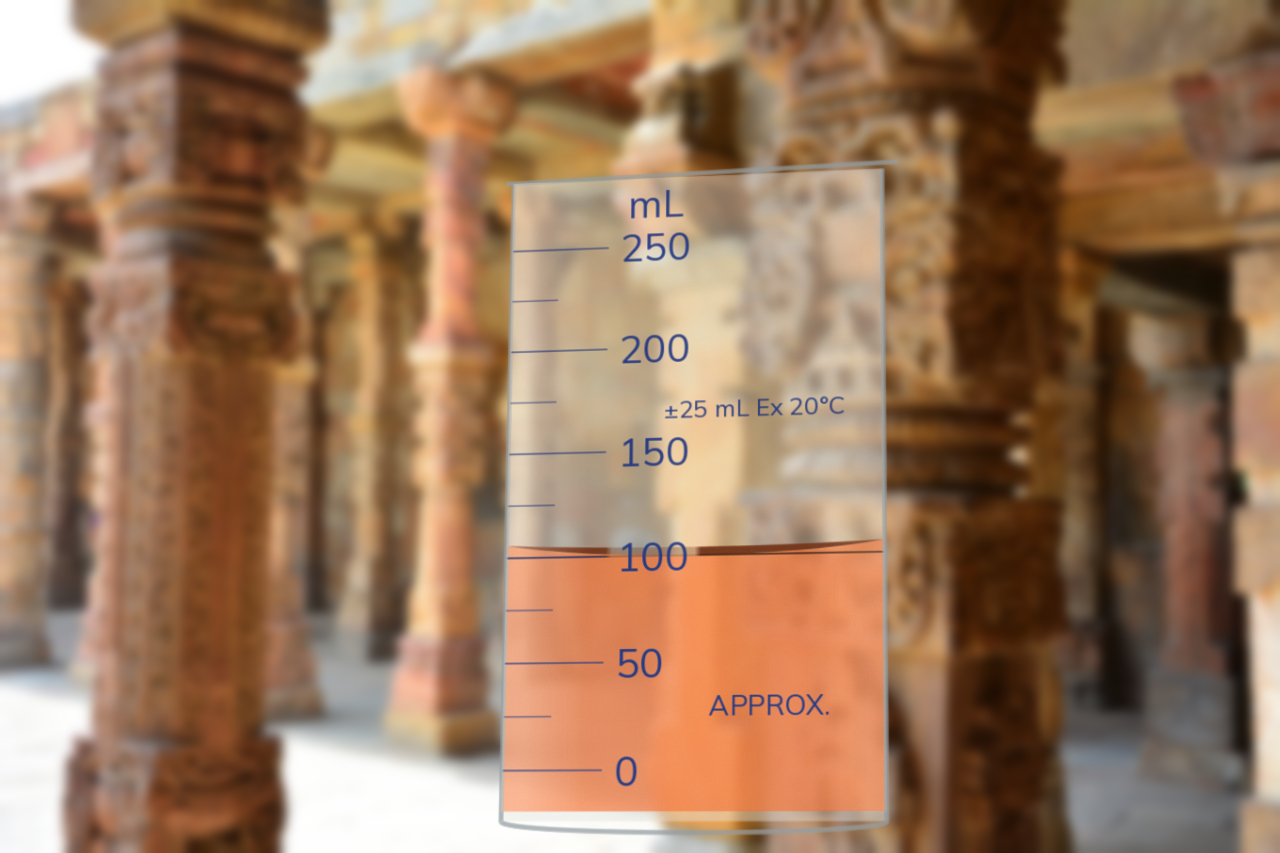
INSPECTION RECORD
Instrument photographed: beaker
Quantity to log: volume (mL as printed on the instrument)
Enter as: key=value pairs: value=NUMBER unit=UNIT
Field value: value=100 unit=mL
